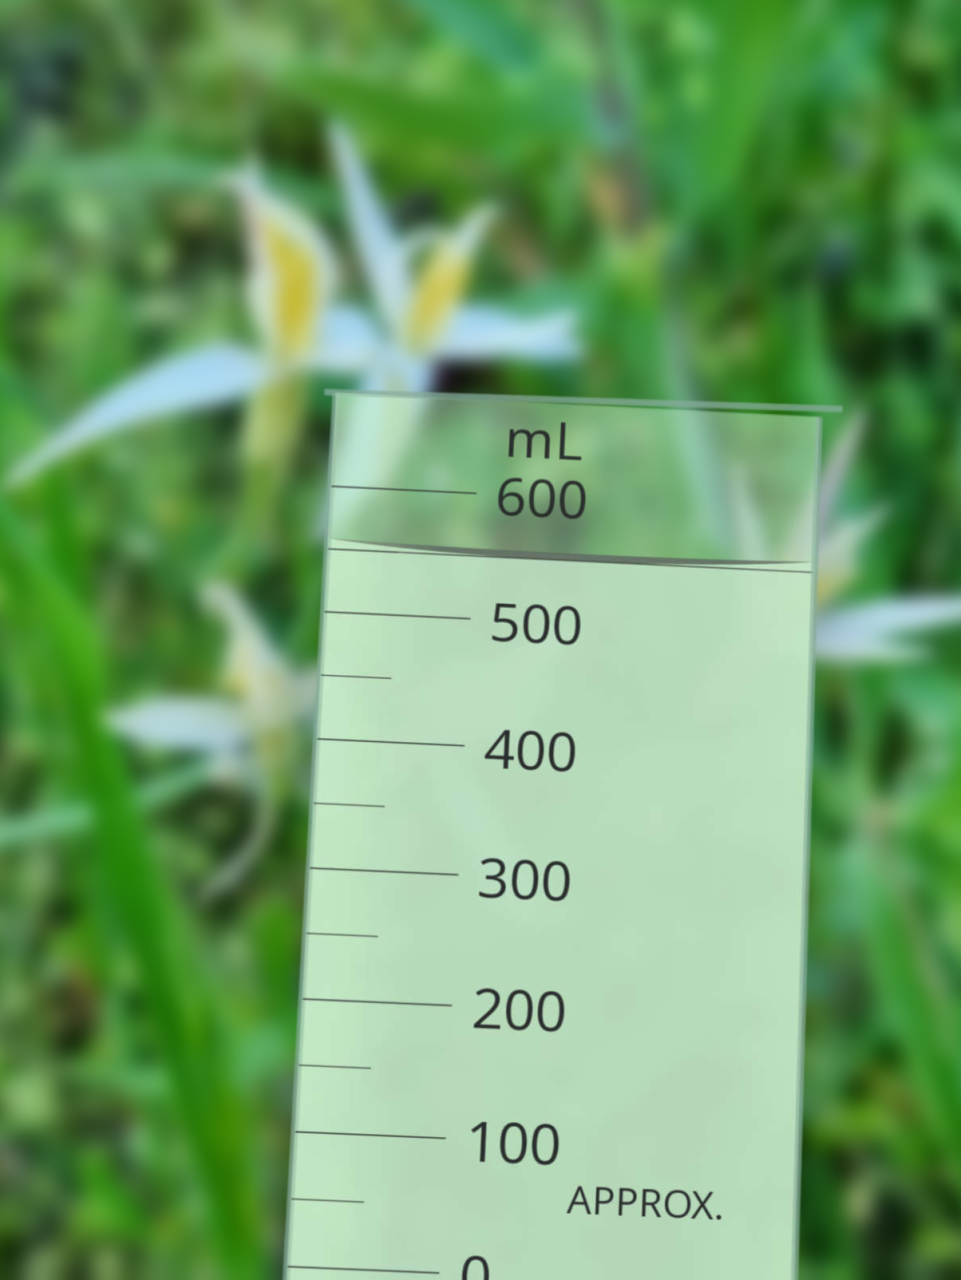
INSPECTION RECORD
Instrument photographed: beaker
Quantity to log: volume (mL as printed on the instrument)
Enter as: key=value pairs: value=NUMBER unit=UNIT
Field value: value=550 unit=mL
